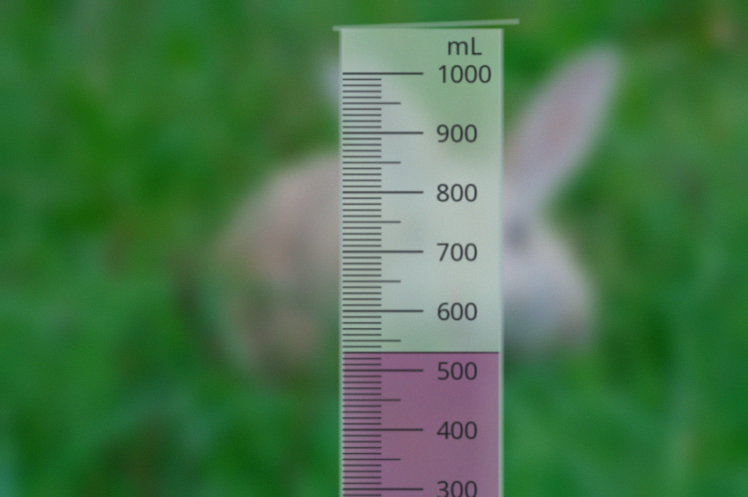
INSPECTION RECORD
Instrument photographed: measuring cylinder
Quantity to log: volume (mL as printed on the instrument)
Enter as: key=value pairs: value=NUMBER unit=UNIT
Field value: value=530 unit=mL
